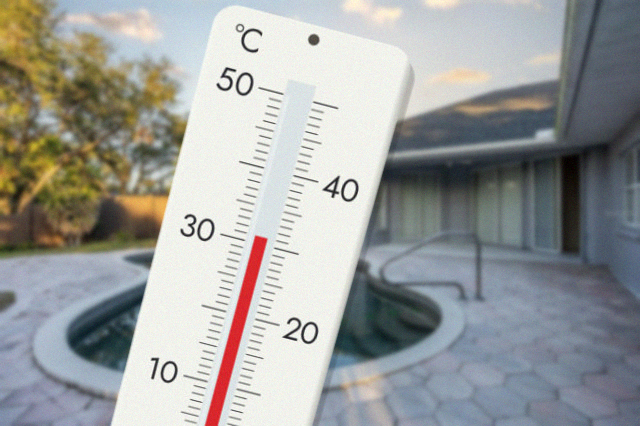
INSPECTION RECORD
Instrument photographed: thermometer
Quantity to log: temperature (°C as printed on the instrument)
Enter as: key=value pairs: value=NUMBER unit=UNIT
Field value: value=31 unit=°C
